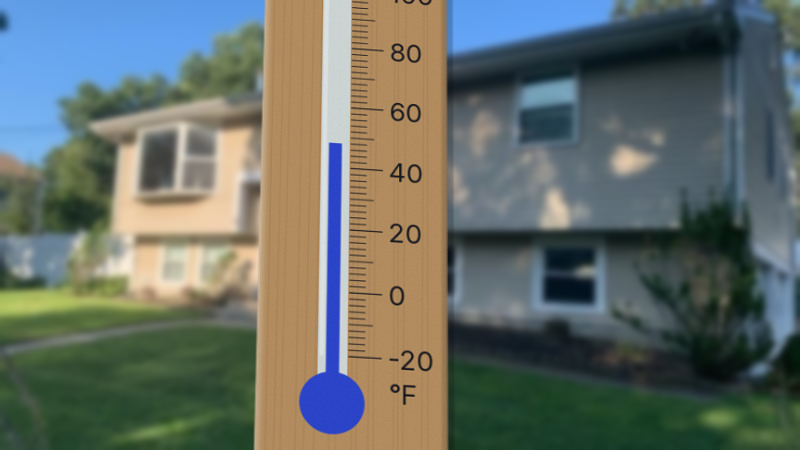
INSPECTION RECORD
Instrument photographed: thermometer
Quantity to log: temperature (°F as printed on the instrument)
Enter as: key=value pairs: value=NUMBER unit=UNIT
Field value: value=48 unit=°F
